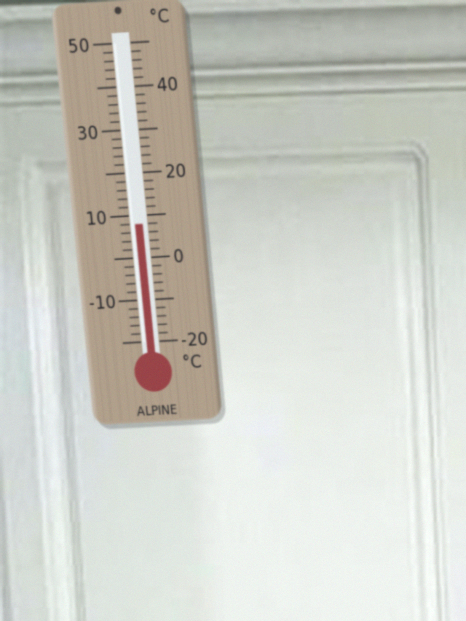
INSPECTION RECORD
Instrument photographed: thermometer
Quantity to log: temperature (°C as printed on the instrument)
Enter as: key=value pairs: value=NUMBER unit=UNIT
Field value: value=8 unit=°C
